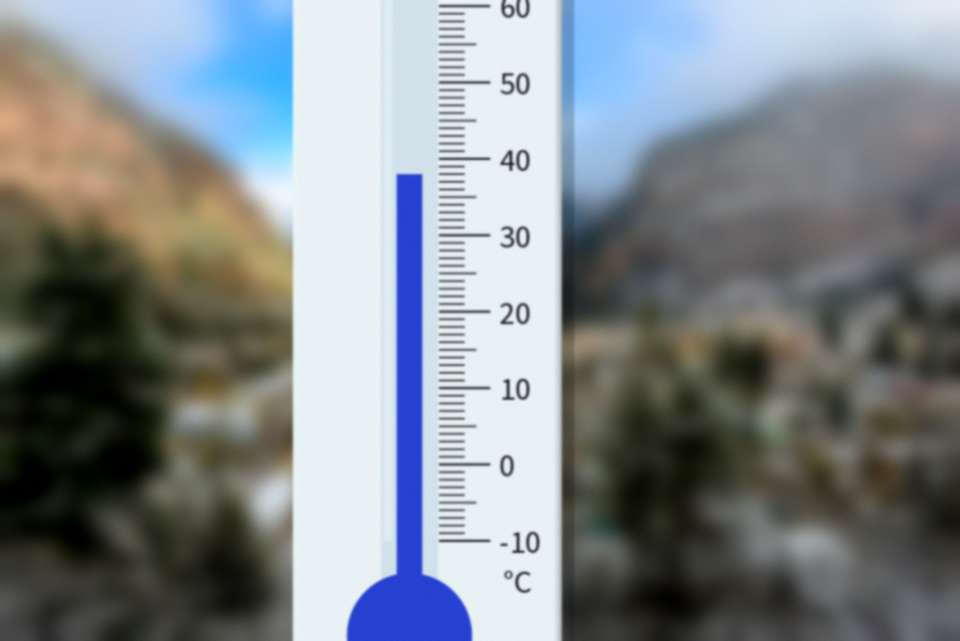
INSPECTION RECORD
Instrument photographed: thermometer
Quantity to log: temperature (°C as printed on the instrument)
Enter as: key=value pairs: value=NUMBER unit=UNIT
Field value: value=38 unit=°C
